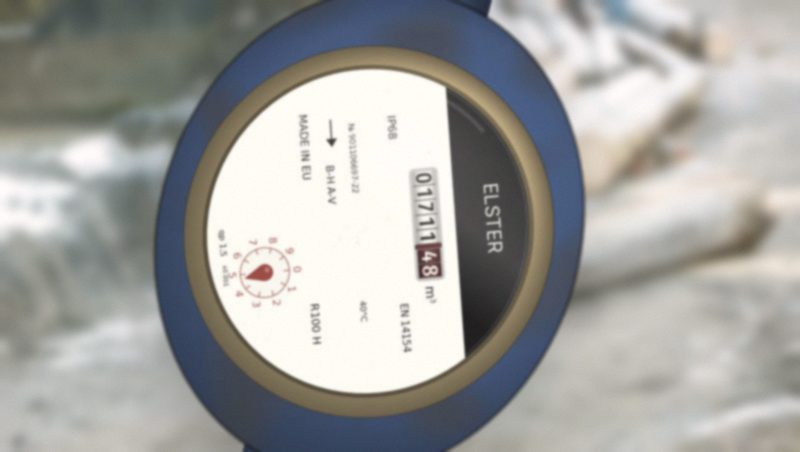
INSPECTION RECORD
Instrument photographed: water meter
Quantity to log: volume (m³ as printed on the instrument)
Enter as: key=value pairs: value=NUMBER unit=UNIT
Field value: value=1711.484 unit=m³
